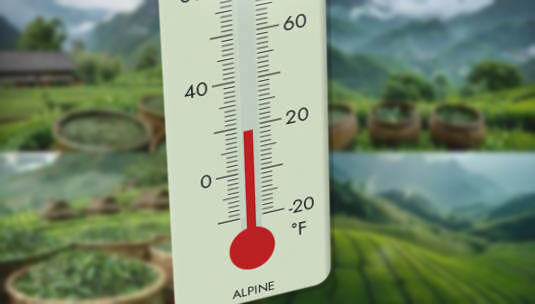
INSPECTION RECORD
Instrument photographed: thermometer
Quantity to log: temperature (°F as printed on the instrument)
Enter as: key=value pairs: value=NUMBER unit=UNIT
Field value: value=18 unit=°F
